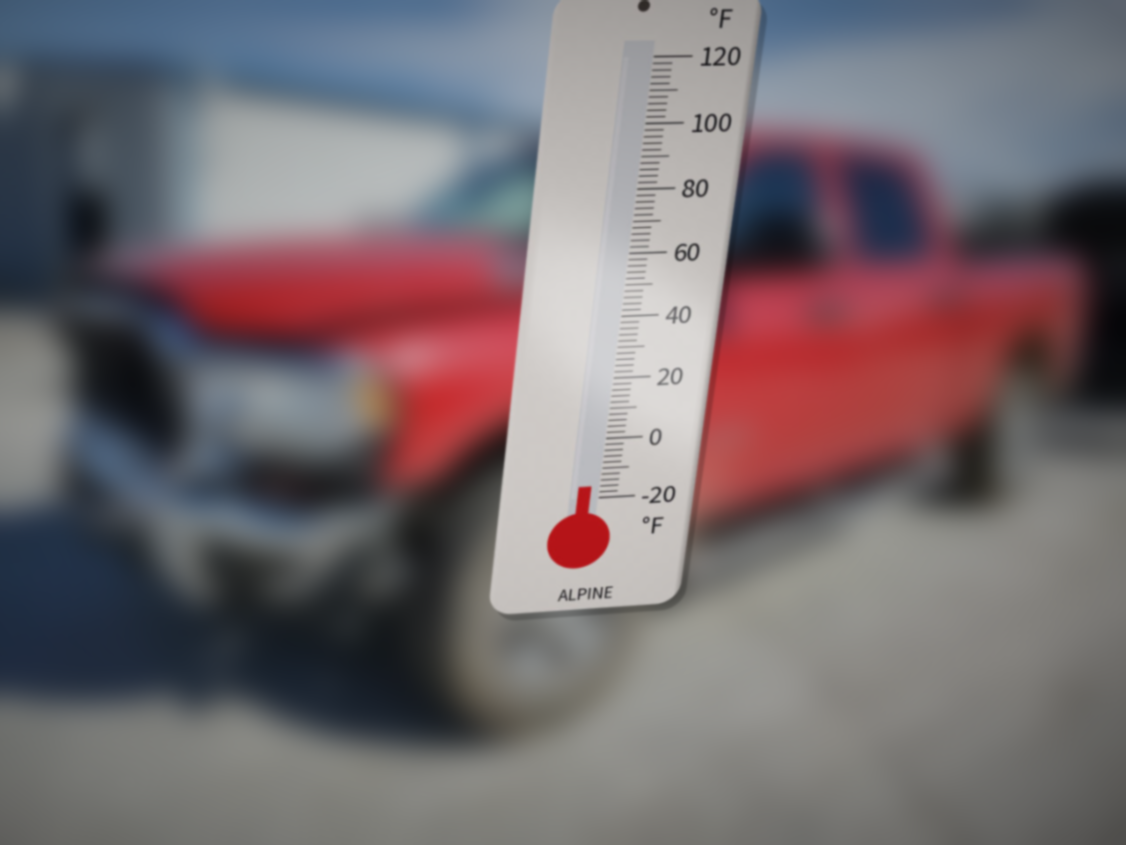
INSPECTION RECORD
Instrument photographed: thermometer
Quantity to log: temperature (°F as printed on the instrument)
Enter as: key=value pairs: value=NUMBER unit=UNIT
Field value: value=-16 unit=°F
